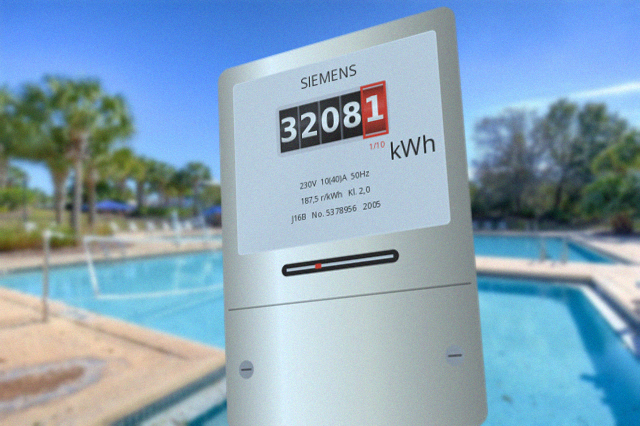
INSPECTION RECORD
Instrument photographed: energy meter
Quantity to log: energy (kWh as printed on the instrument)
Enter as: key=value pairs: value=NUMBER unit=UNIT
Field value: value=3208.1 unit=kWh
